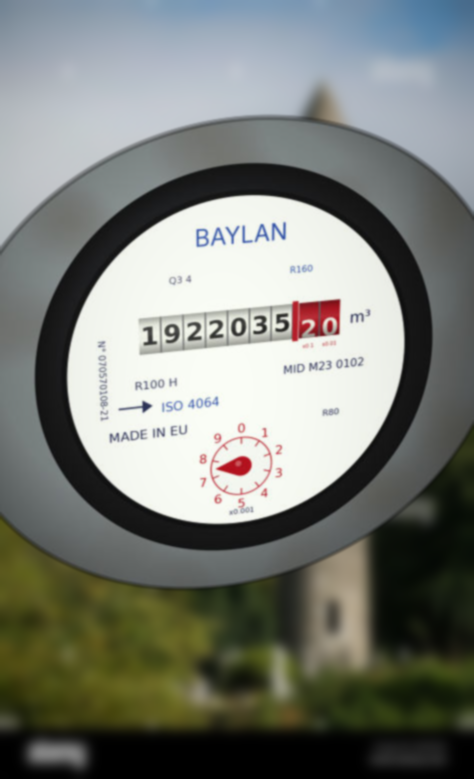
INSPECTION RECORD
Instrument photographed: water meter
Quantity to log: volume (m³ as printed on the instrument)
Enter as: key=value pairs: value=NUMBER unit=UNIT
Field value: value=1922035.197 unit=m³
